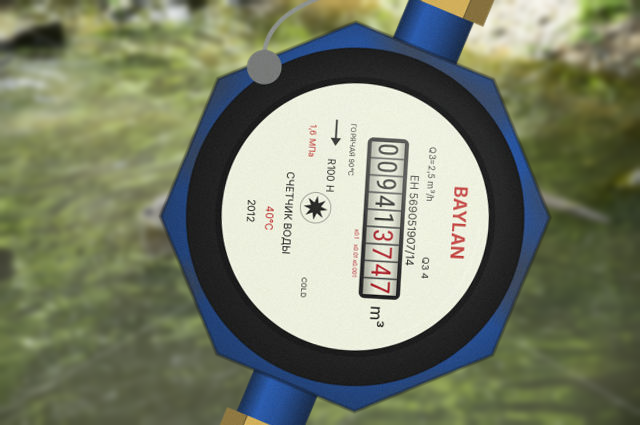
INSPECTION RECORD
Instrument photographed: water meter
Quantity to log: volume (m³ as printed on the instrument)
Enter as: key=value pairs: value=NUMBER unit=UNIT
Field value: value=941.3747 unit=m³
